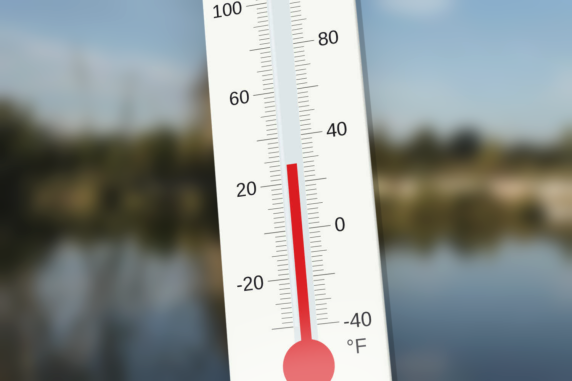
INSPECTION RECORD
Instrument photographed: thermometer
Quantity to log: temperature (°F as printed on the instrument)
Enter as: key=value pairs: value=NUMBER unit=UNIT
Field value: value=28 unit=°F
